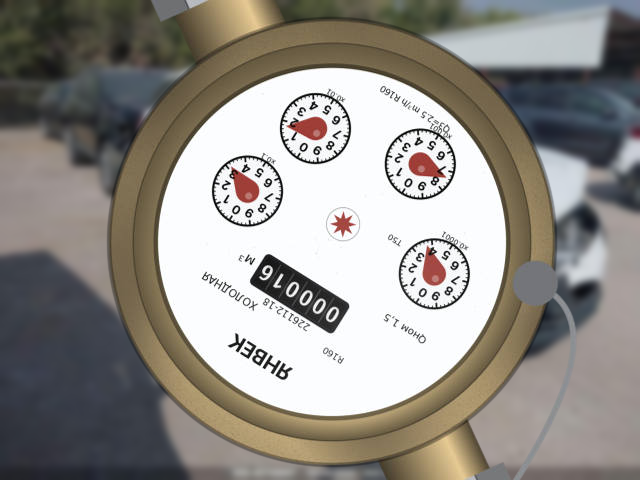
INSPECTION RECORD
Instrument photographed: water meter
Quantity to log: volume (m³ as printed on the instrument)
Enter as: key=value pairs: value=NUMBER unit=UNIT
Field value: value=16.3173 unit=m³
